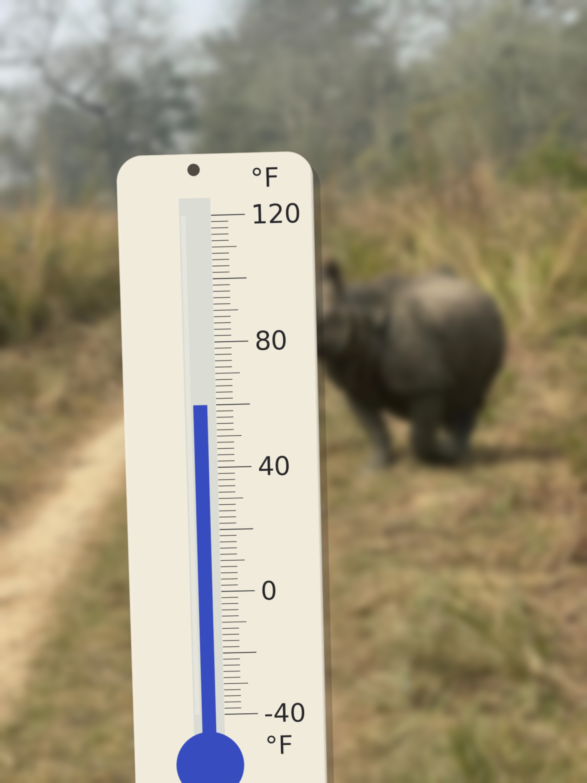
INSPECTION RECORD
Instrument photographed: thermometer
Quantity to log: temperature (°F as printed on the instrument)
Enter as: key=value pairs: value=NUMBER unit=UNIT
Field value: value=60 unit=°F
